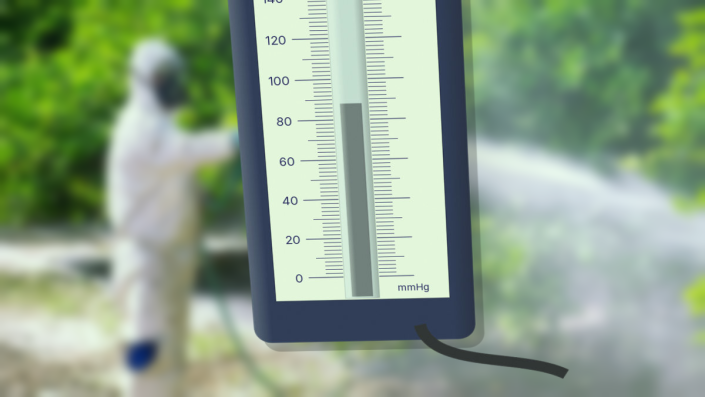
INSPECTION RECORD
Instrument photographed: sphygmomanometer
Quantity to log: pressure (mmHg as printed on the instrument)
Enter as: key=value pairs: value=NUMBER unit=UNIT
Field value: value=88 unit=mmHg
